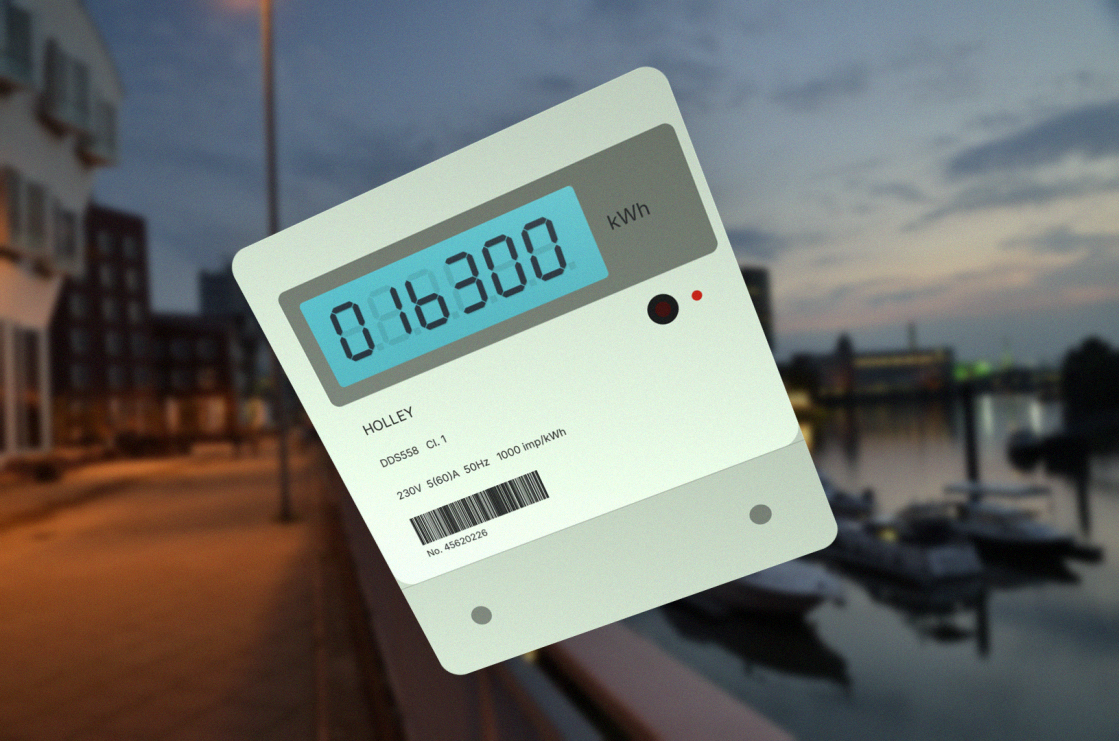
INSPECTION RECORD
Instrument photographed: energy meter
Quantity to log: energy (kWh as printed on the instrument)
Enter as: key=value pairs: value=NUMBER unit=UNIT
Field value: value=16300 unit=kWh
